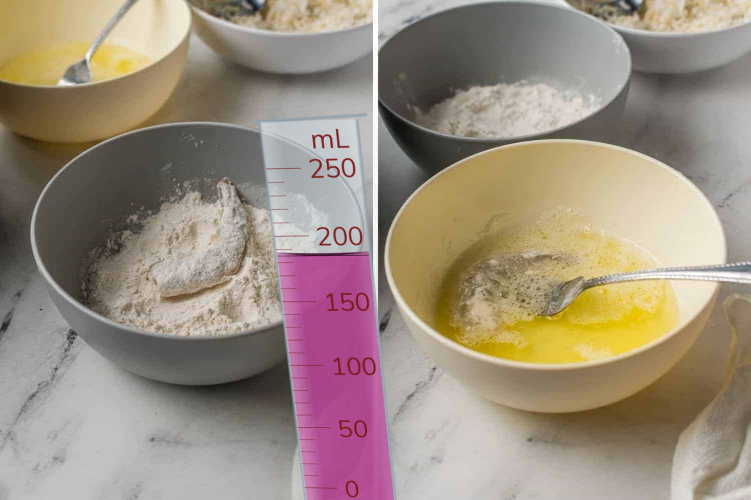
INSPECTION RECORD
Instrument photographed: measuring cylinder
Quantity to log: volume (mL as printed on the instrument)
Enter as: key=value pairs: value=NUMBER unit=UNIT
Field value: value=185 unit=mL
